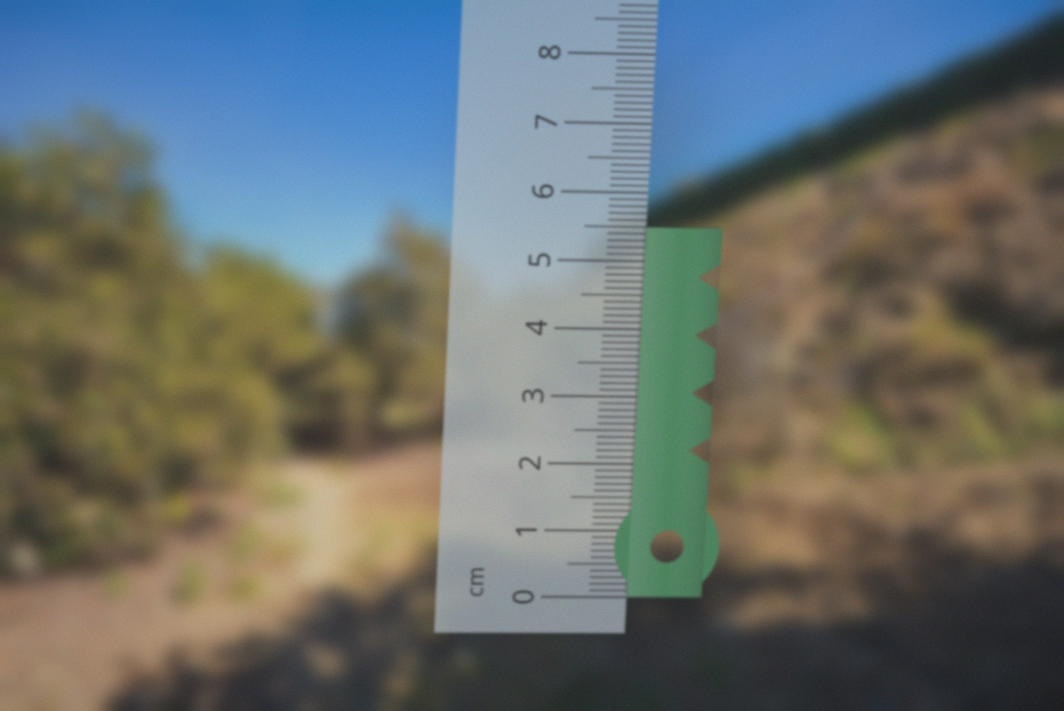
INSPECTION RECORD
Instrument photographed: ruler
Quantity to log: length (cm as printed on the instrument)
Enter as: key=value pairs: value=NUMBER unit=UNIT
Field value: value=5.5 unit=cm
